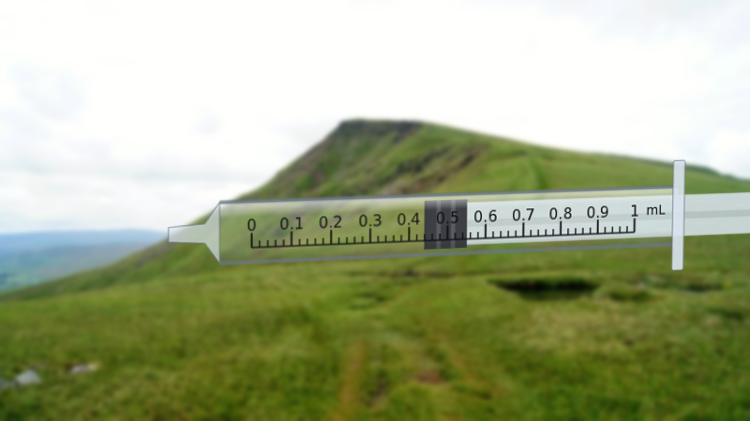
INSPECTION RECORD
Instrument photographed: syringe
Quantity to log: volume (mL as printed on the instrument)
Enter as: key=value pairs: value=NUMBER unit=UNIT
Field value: value=0.44 unit=mL
